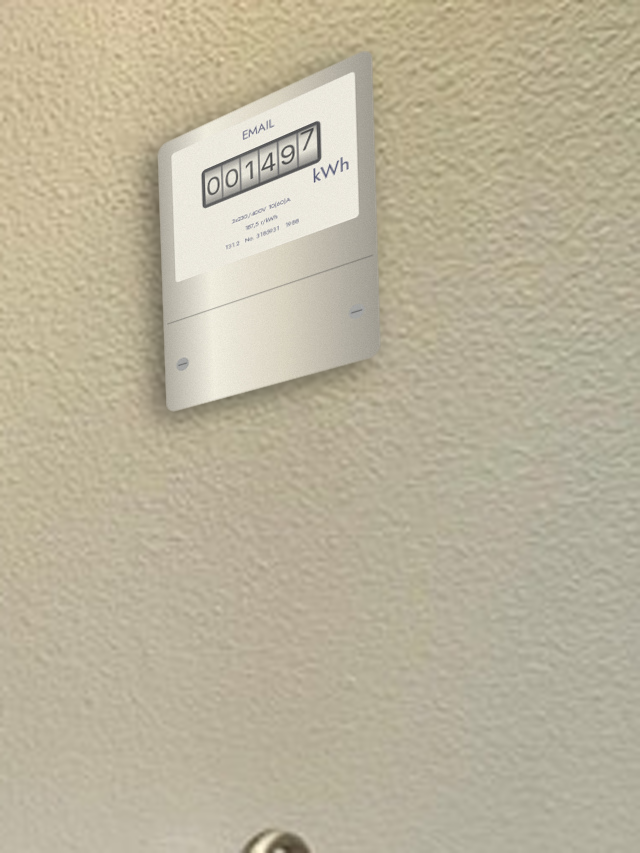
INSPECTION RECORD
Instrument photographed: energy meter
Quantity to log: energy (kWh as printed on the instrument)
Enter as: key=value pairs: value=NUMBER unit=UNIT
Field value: value=1497 unit=kWh
